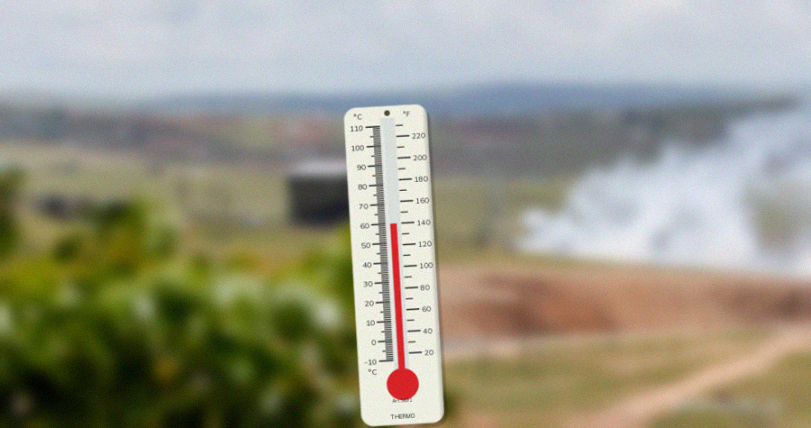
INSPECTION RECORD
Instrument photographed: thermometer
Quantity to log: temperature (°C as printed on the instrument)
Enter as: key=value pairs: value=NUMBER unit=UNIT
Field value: value=60 unit=°C
